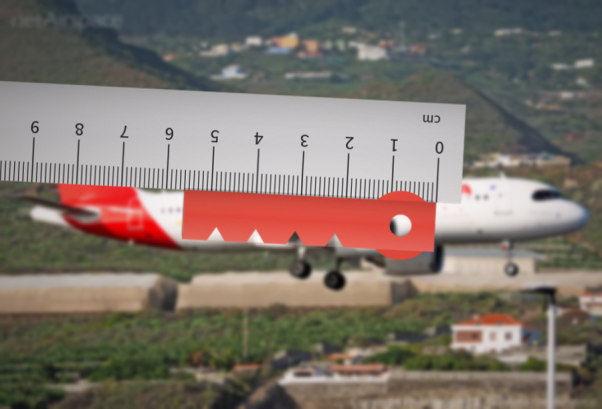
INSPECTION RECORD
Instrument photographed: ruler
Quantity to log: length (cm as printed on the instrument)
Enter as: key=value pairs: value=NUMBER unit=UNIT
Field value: value=5.6 unit=cm
